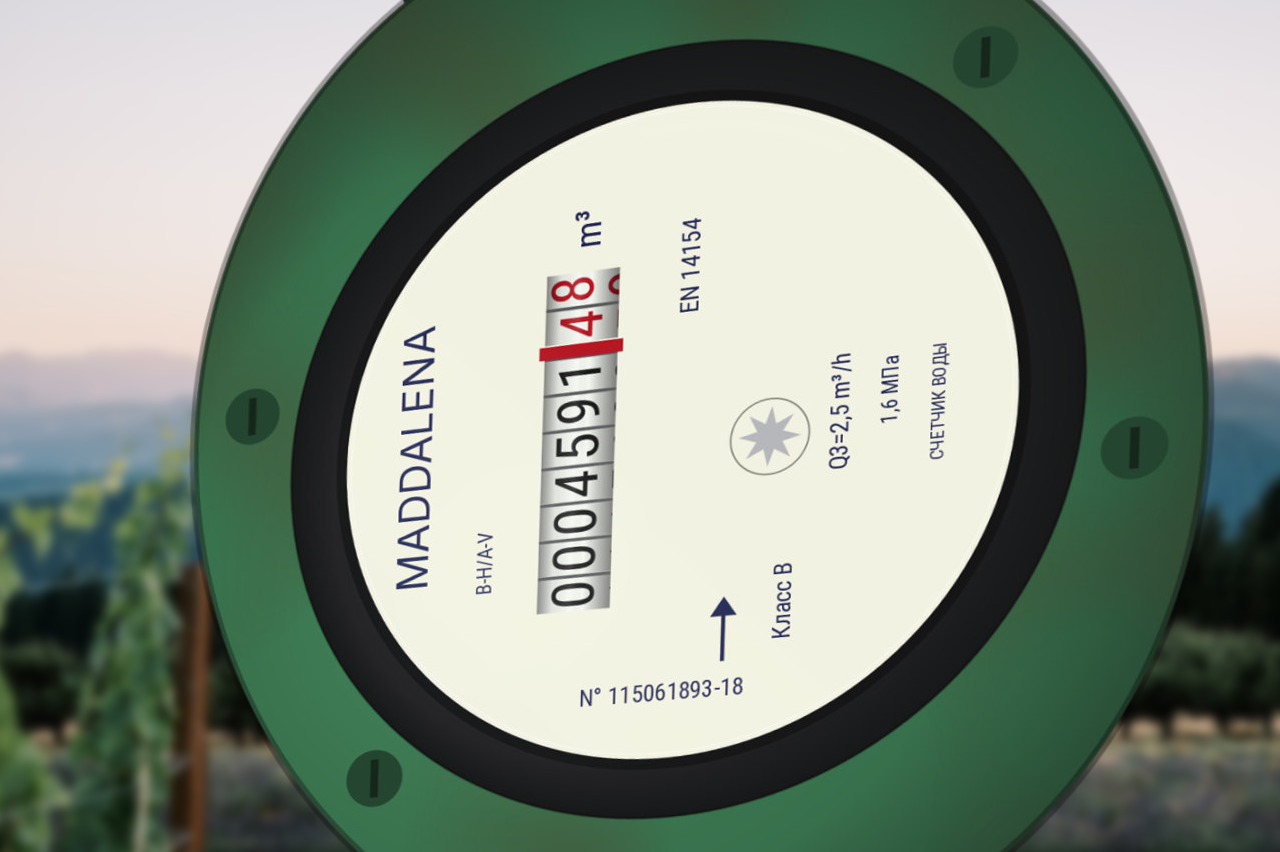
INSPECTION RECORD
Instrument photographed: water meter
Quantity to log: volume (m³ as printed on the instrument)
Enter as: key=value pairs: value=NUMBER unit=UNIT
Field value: value=4591.48 unit=m³
